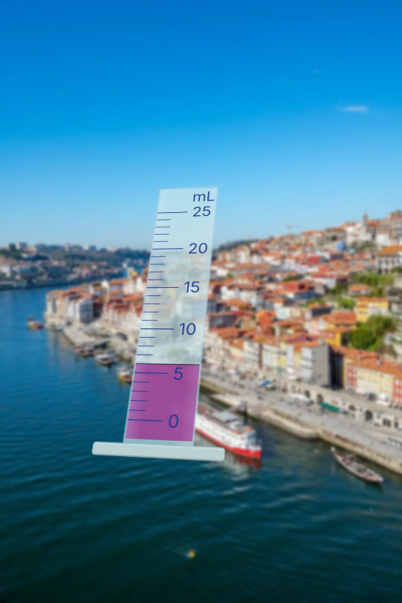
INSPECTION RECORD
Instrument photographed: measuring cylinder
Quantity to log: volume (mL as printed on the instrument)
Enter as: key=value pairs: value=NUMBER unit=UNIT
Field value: value=6 unit=mL
